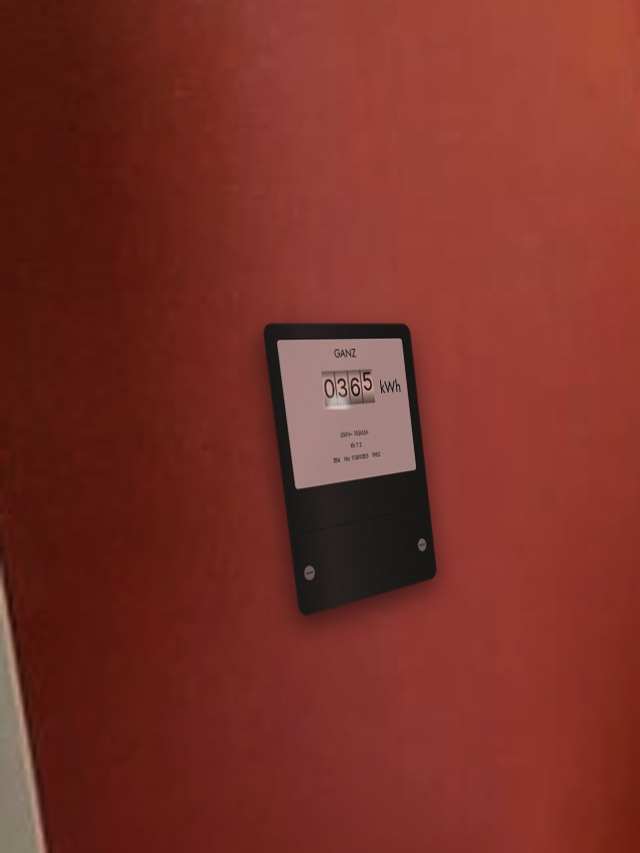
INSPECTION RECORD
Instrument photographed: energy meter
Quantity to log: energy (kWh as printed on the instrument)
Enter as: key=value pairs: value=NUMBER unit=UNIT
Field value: value=365 unit=kWh
